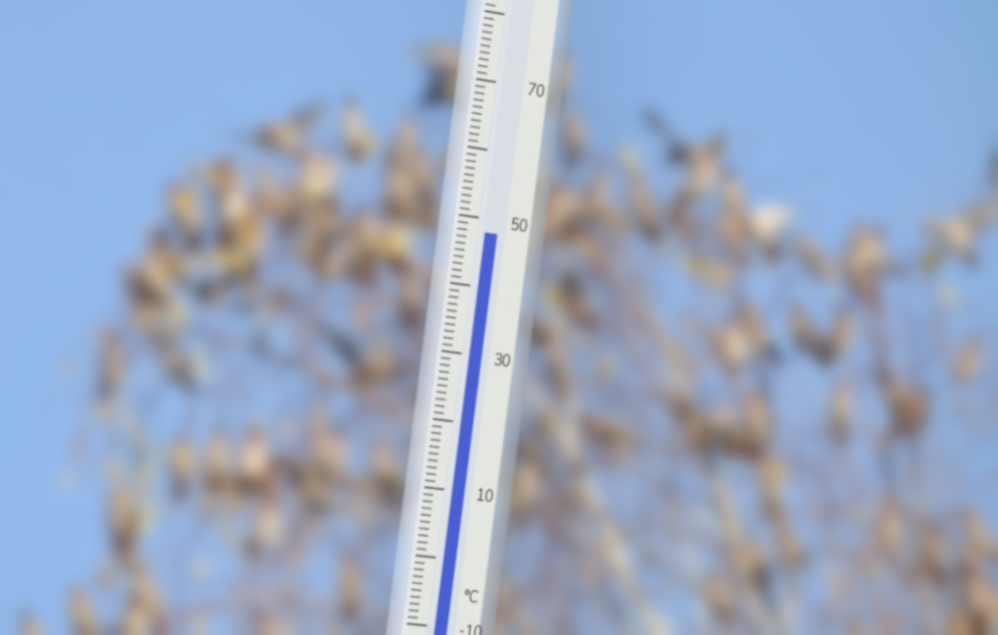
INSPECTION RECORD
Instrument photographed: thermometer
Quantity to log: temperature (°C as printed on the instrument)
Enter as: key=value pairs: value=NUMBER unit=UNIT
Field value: value=48 unit=°C
